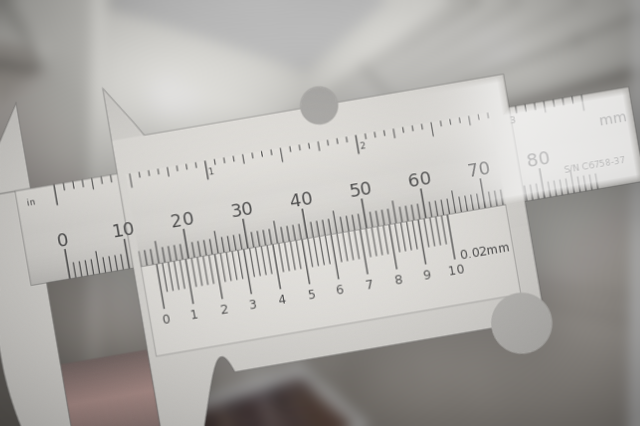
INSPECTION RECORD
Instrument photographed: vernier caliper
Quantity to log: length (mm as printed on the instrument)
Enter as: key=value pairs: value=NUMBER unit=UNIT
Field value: value=14.6 unit=mm
